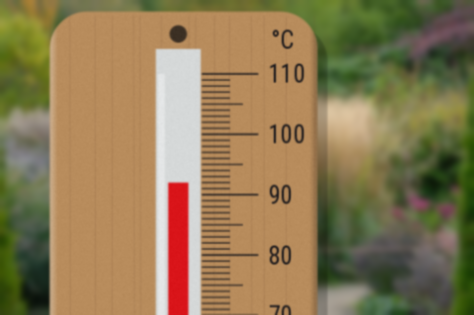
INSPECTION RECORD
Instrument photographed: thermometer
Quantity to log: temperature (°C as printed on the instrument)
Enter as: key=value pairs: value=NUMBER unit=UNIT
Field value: value=92 unit=°C
